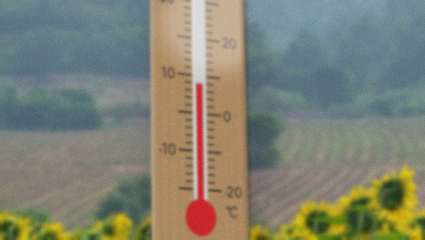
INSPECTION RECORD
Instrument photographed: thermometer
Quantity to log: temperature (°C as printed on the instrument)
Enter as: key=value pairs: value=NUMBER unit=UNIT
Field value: value=8 unit=°C
